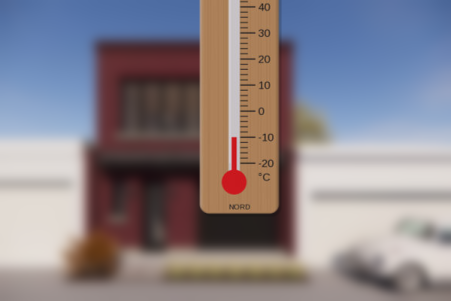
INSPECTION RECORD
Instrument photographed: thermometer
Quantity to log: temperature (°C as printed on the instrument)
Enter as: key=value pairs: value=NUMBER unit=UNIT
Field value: value=-10 unit=°C
